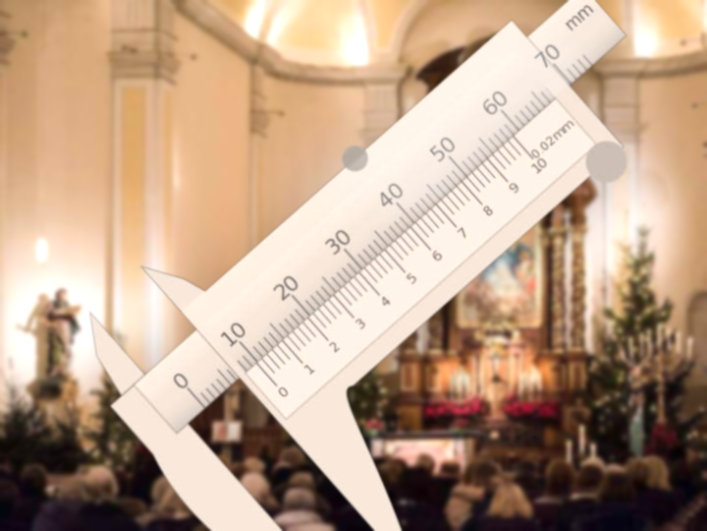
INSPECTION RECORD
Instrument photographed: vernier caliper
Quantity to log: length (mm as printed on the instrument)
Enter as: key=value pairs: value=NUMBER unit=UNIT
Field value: value=9.8 unit=mm
